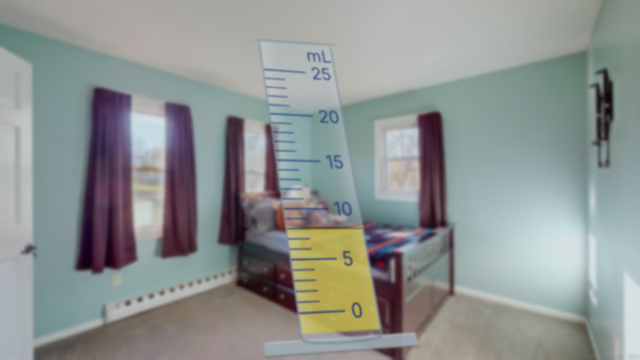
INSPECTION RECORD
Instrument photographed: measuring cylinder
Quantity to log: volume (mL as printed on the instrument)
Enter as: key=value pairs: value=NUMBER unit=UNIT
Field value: value=8 unit=mL
